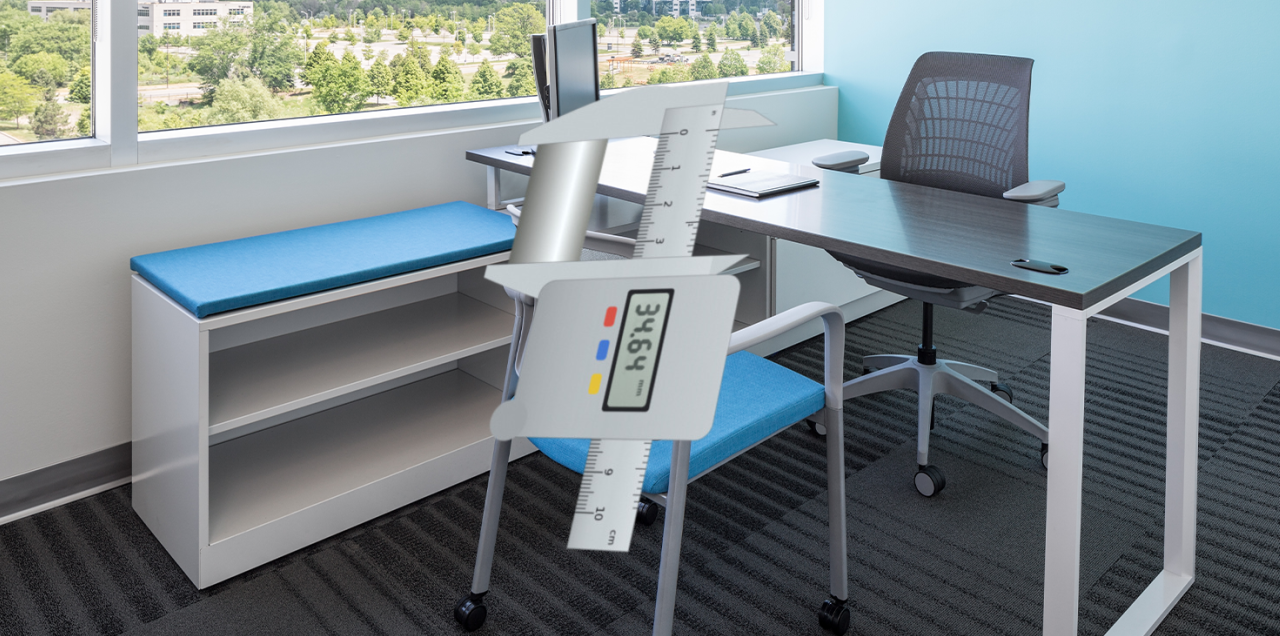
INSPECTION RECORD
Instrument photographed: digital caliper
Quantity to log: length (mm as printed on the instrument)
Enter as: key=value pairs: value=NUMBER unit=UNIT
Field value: value=34.64 unit=mm
